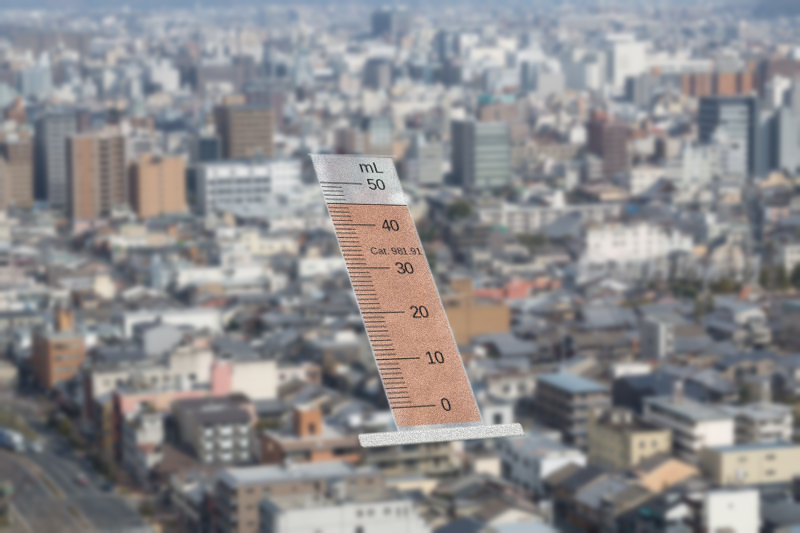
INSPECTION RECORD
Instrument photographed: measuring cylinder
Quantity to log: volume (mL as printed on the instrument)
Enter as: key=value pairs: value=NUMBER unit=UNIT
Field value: value=45 unit=mL
